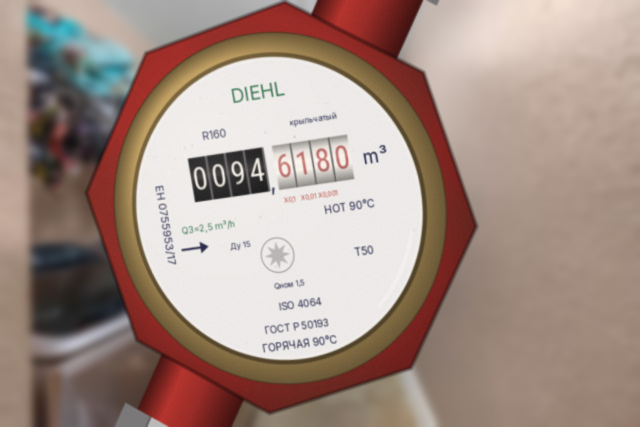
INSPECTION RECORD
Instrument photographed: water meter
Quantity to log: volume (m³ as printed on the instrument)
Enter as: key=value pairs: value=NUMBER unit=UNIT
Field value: value=94.6180 unit=m³
